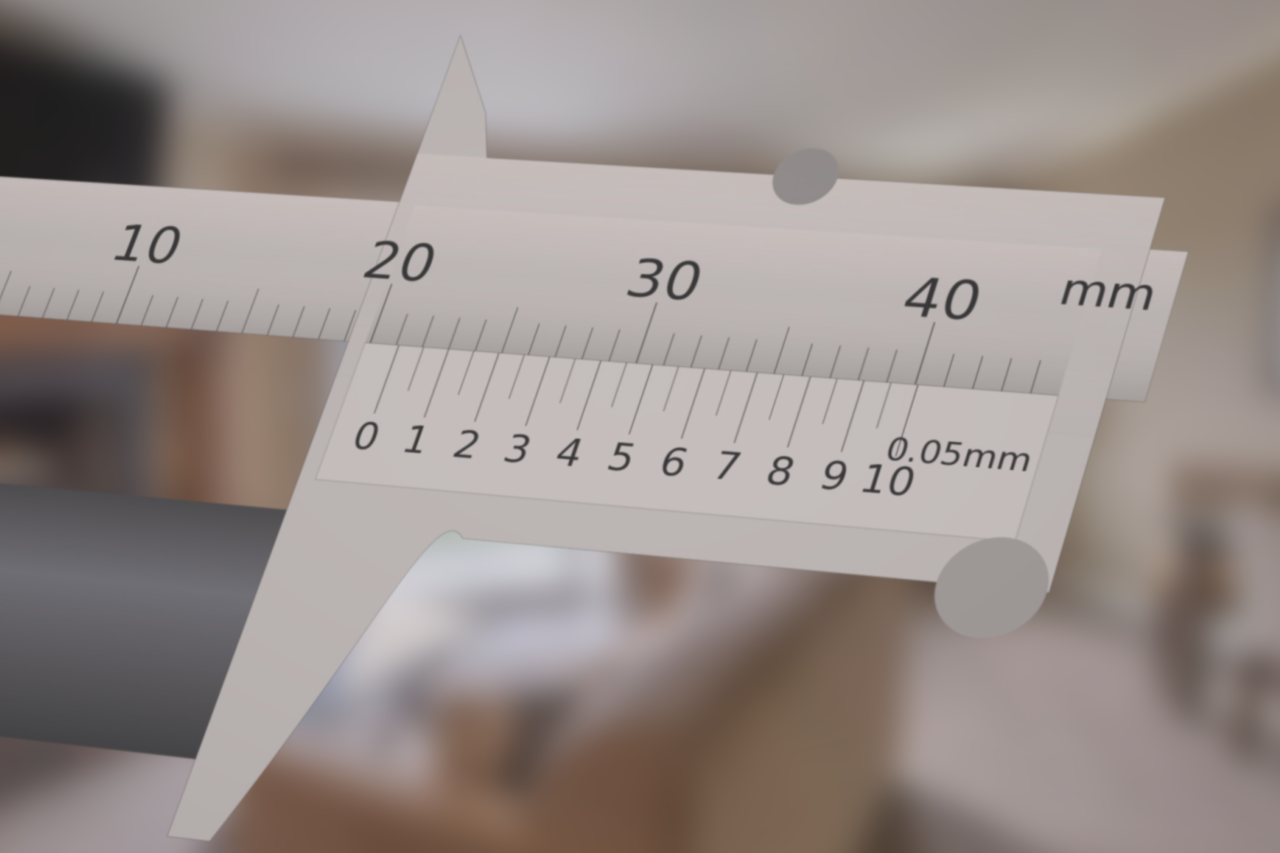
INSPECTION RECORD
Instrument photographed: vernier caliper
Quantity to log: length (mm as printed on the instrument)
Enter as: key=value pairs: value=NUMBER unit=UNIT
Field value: value=21.1 unit=mm
